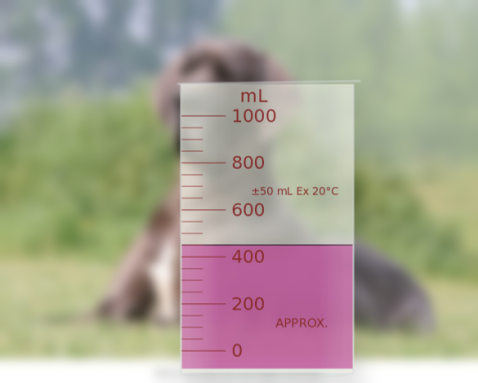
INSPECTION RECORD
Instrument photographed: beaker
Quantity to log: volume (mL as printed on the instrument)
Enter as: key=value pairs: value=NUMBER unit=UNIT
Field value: value=450 unit=mL
